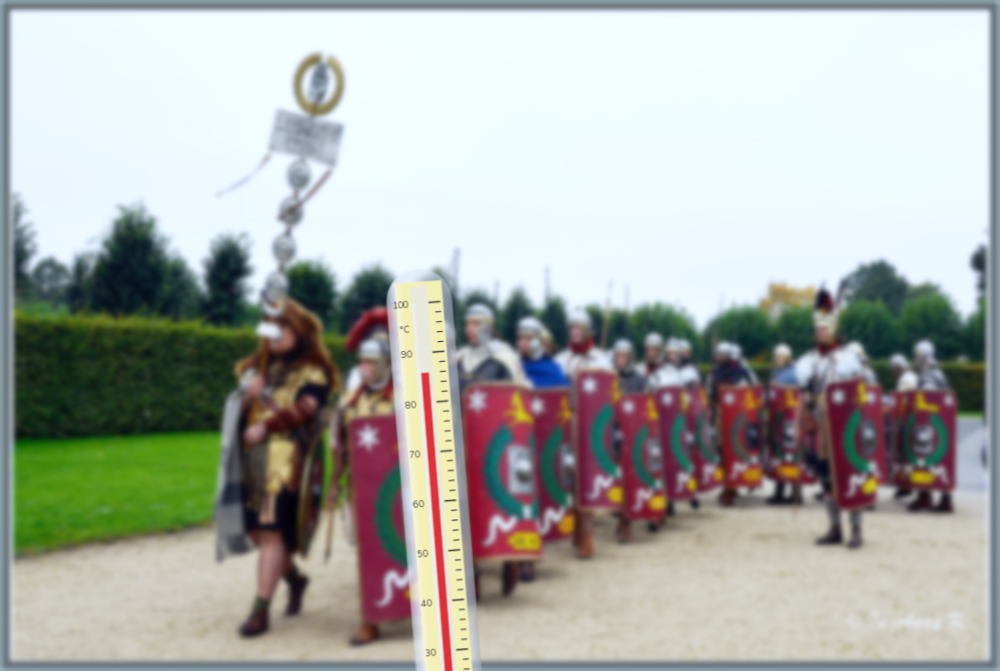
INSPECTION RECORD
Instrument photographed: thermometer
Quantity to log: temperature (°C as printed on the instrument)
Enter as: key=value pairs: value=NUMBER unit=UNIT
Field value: value=86 unit=°C
